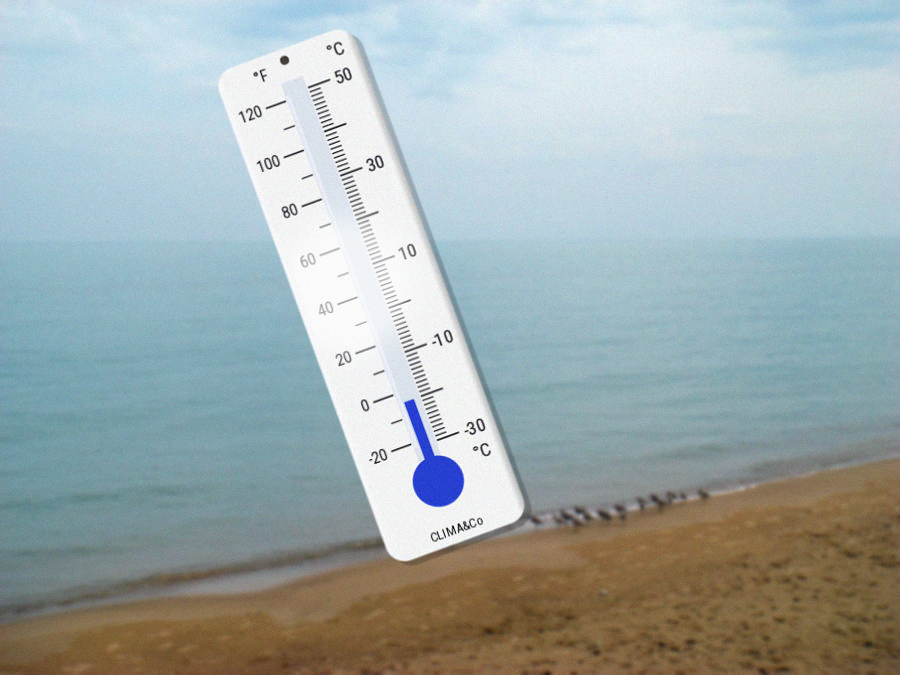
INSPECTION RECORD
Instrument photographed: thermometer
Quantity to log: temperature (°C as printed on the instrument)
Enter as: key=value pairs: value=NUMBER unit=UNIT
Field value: value=-20 unit=°C
